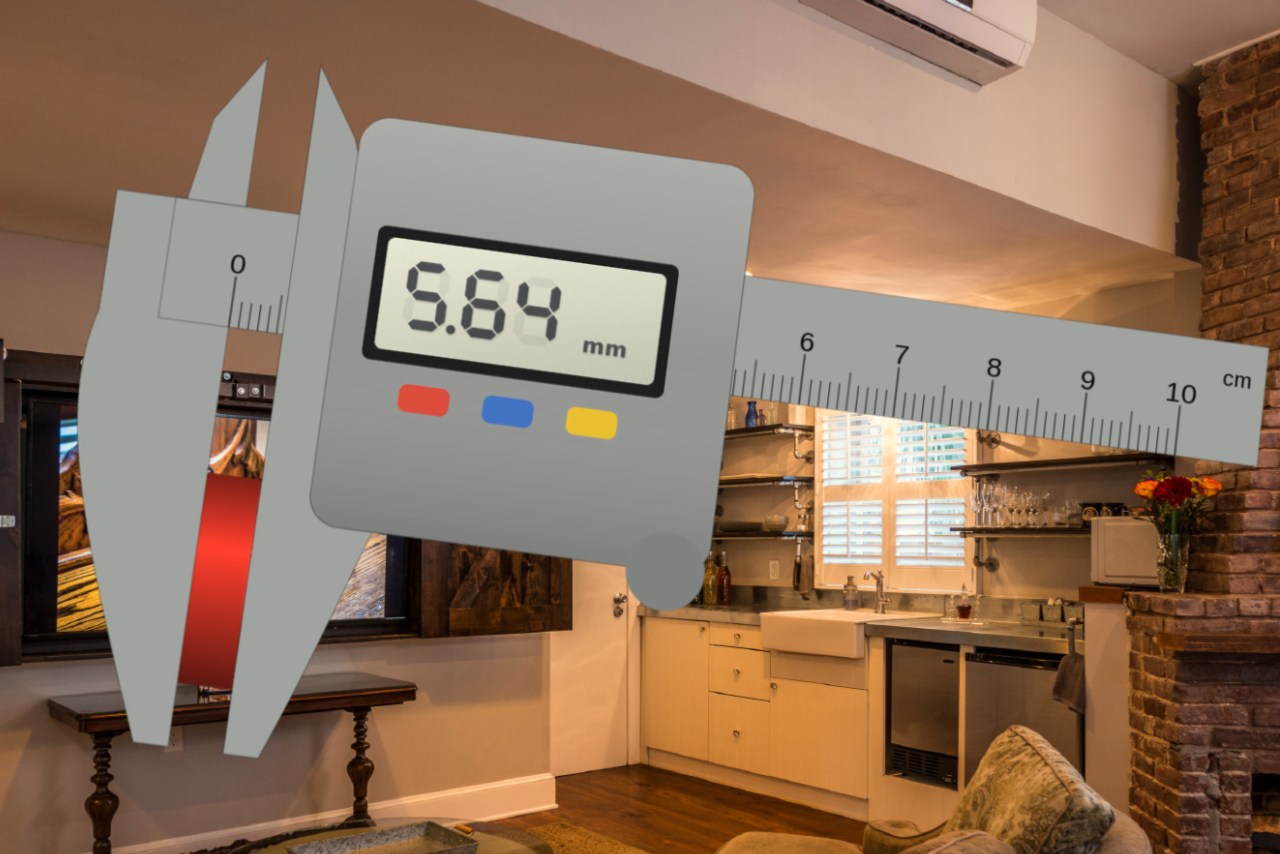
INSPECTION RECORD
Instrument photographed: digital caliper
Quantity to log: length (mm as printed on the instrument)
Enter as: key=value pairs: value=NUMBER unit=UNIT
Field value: value=5.64 unit=mm
